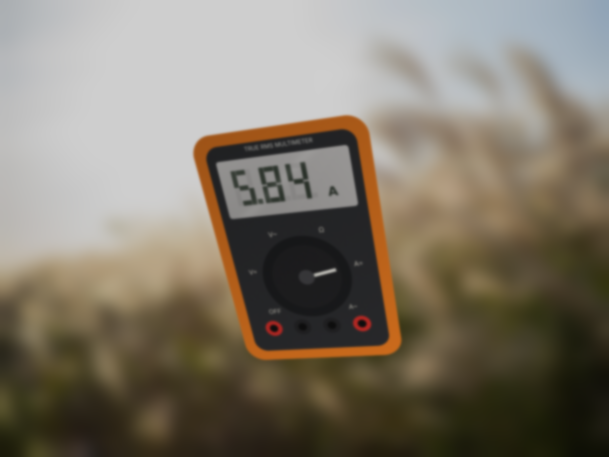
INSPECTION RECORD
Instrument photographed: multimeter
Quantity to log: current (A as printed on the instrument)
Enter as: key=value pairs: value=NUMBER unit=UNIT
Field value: value=5.84 unit=A
